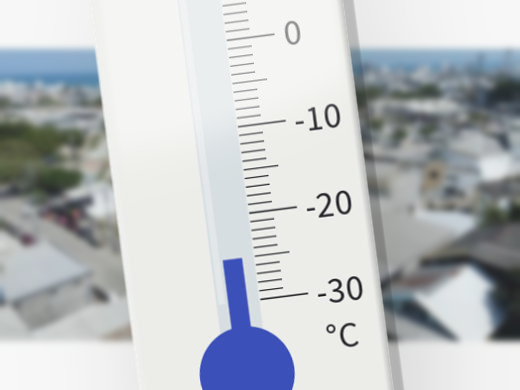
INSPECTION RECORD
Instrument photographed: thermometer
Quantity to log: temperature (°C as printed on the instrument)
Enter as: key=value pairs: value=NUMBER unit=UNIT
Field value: value=-25 unit=°C
